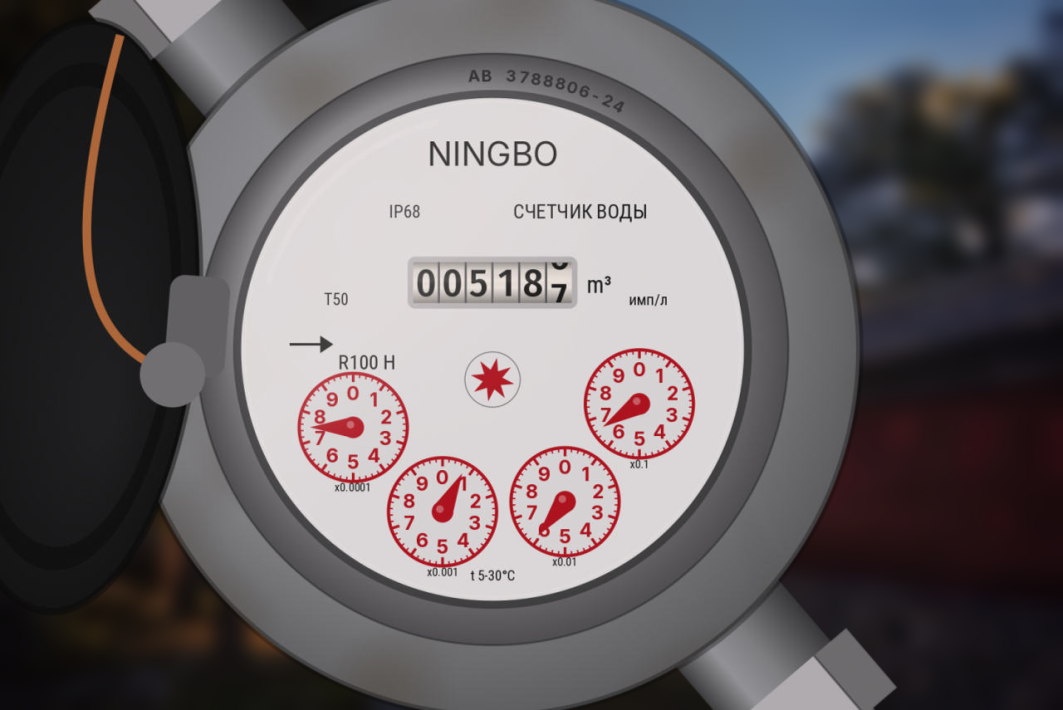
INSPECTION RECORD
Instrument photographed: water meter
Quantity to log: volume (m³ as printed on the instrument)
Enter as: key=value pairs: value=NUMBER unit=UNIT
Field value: value=5186.6607 unit=m³
